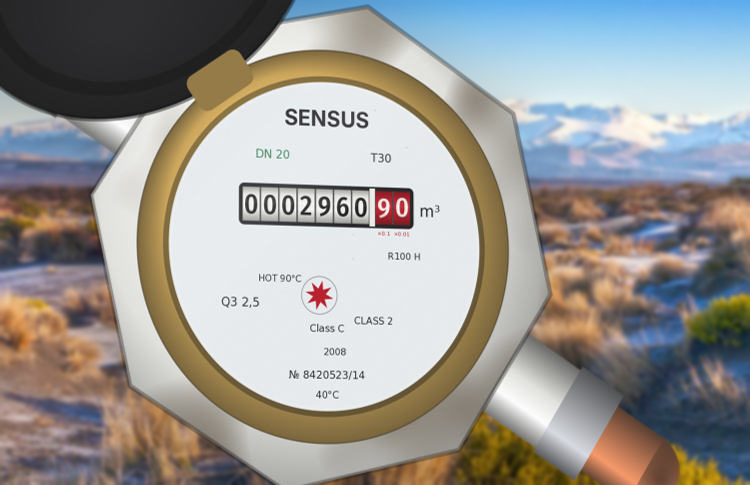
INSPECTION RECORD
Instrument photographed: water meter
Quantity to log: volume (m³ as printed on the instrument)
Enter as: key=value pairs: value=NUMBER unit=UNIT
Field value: value=2960.90 unit=m³
